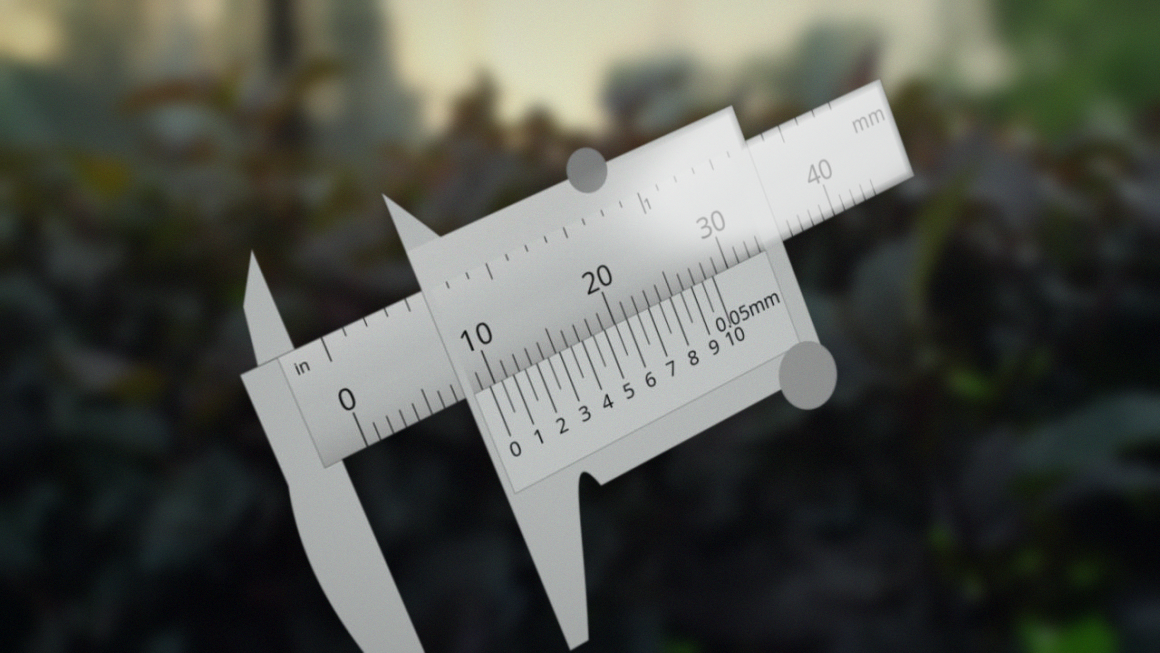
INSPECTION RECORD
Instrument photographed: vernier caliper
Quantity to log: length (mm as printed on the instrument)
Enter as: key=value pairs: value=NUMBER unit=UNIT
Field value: value=9.6 unit=mm
